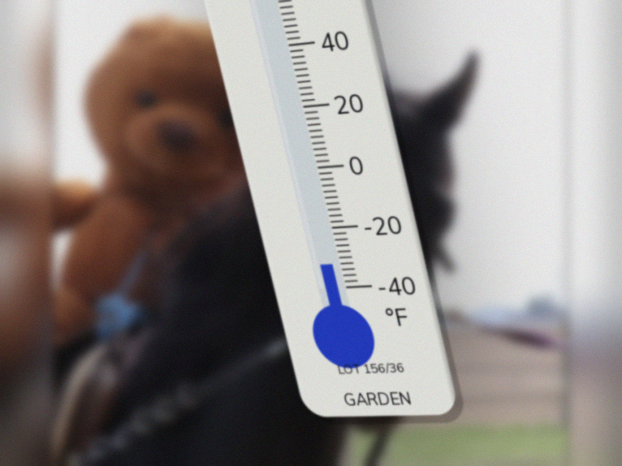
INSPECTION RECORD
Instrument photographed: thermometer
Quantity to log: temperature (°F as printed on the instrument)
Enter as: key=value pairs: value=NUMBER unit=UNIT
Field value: value=-32 unit=°F
